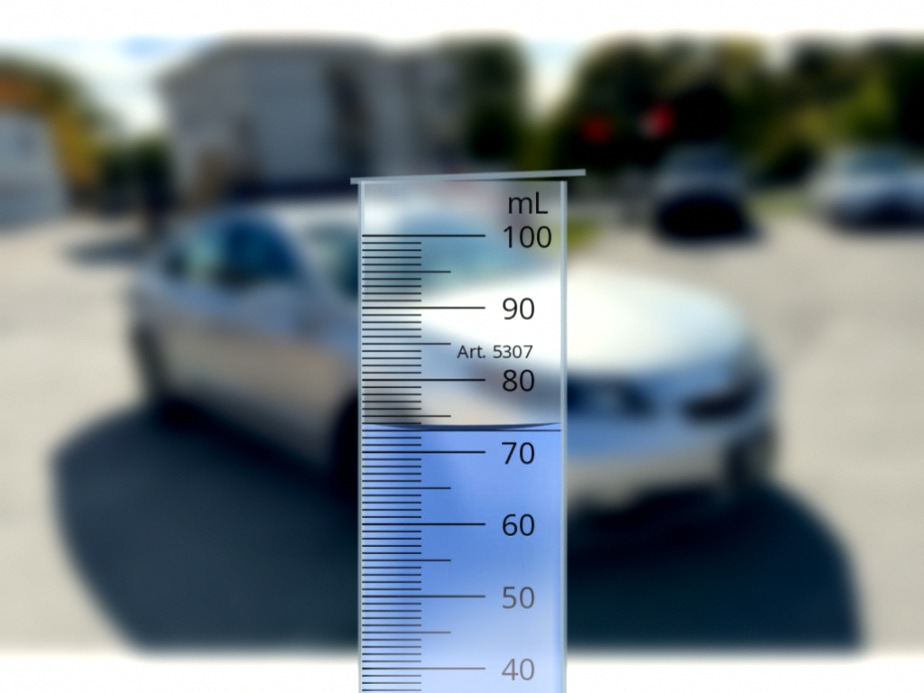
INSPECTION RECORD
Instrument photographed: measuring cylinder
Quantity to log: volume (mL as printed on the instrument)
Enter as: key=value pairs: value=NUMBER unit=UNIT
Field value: value=73 unit=mL
